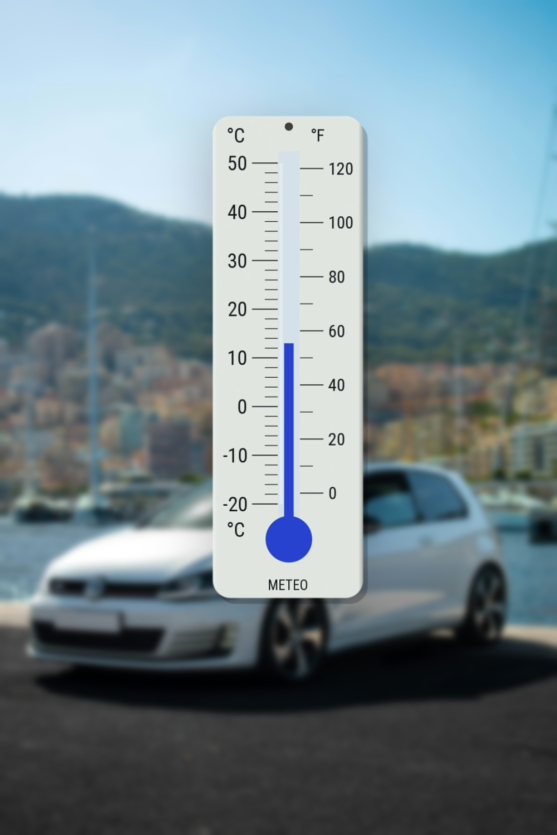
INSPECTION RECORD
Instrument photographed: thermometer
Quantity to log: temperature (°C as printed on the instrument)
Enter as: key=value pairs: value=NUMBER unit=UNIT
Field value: value=13 unit=°C
